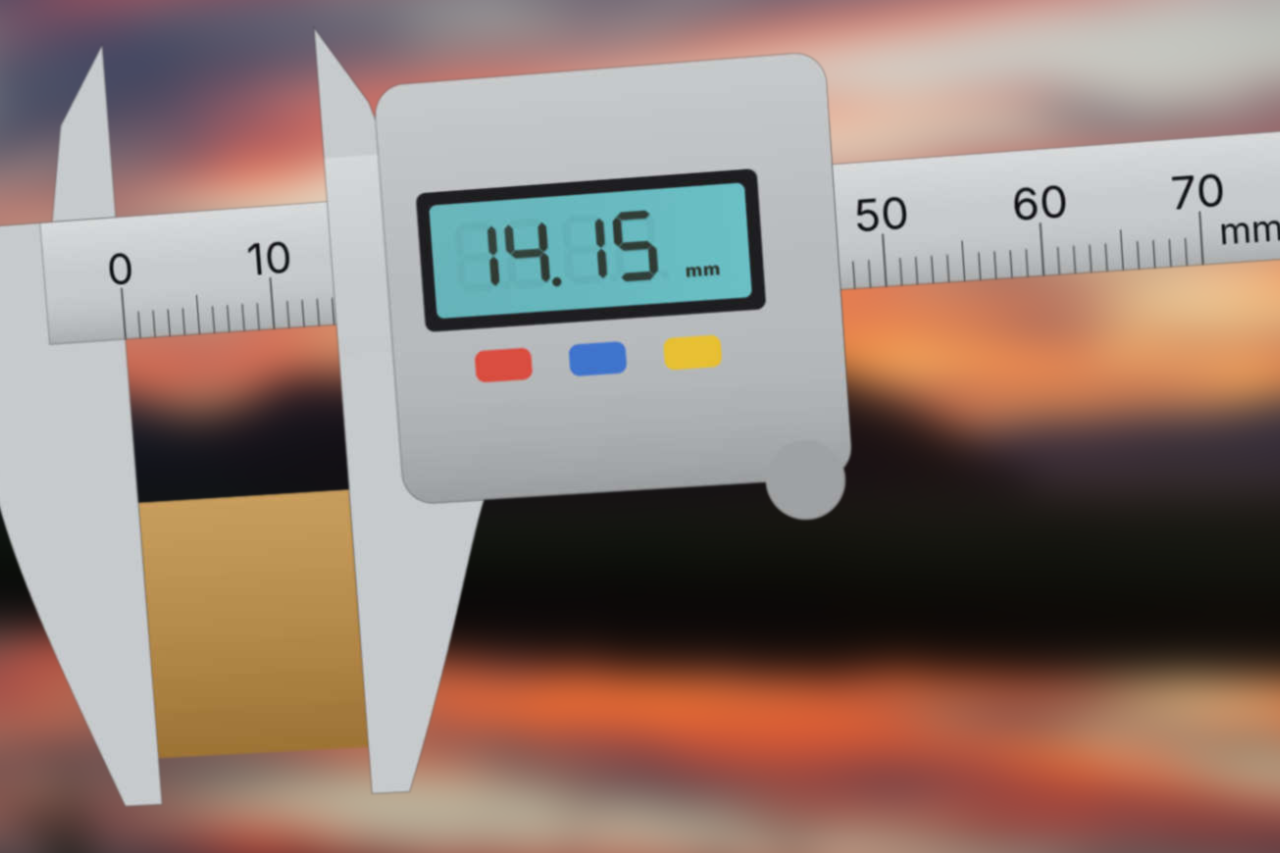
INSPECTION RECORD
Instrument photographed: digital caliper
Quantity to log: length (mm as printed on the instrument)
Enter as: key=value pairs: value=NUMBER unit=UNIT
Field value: value=14.15 unit=mm
